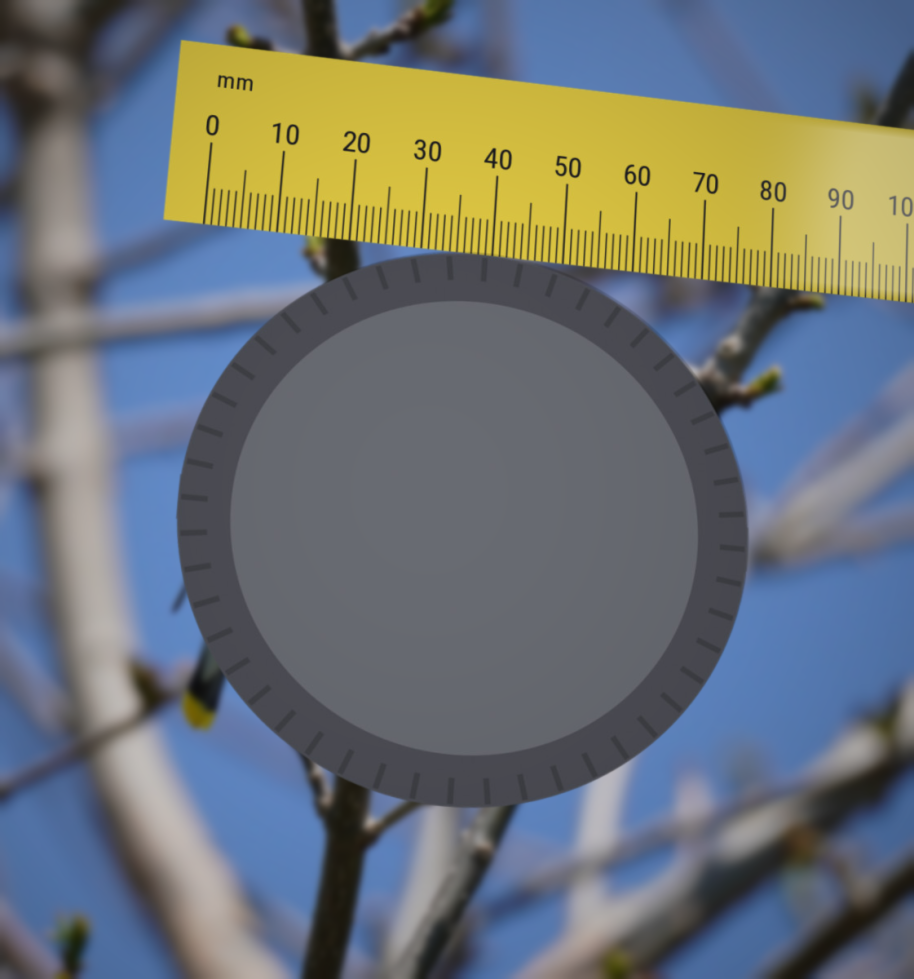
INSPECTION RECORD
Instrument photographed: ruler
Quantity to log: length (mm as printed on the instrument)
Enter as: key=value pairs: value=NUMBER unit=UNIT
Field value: value=78 unit=mm
